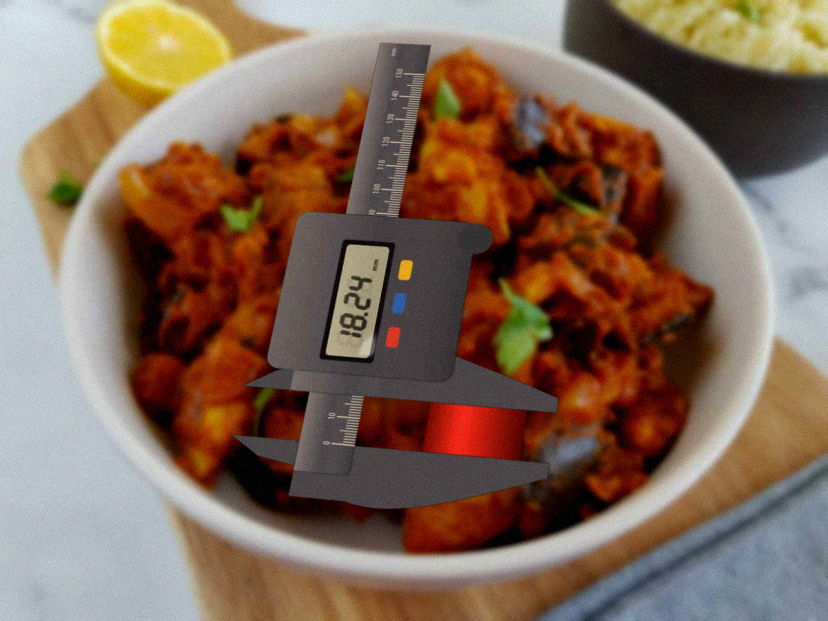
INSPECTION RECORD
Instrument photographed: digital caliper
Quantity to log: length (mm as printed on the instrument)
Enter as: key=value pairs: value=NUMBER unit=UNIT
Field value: value=18.24 unit=mm
